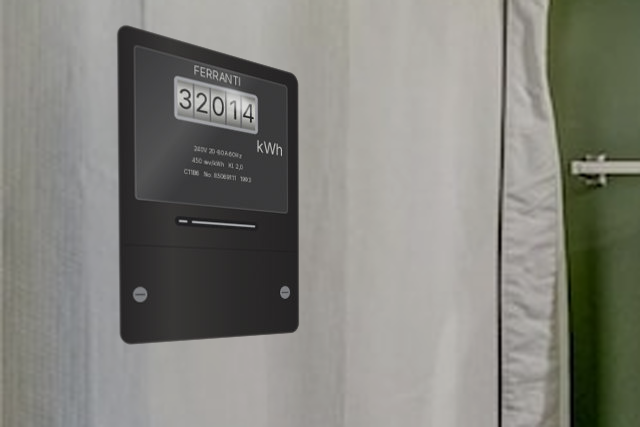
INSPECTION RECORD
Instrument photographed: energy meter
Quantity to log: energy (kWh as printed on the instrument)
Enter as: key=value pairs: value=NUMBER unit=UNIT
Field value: value=32014 unit=kWh
